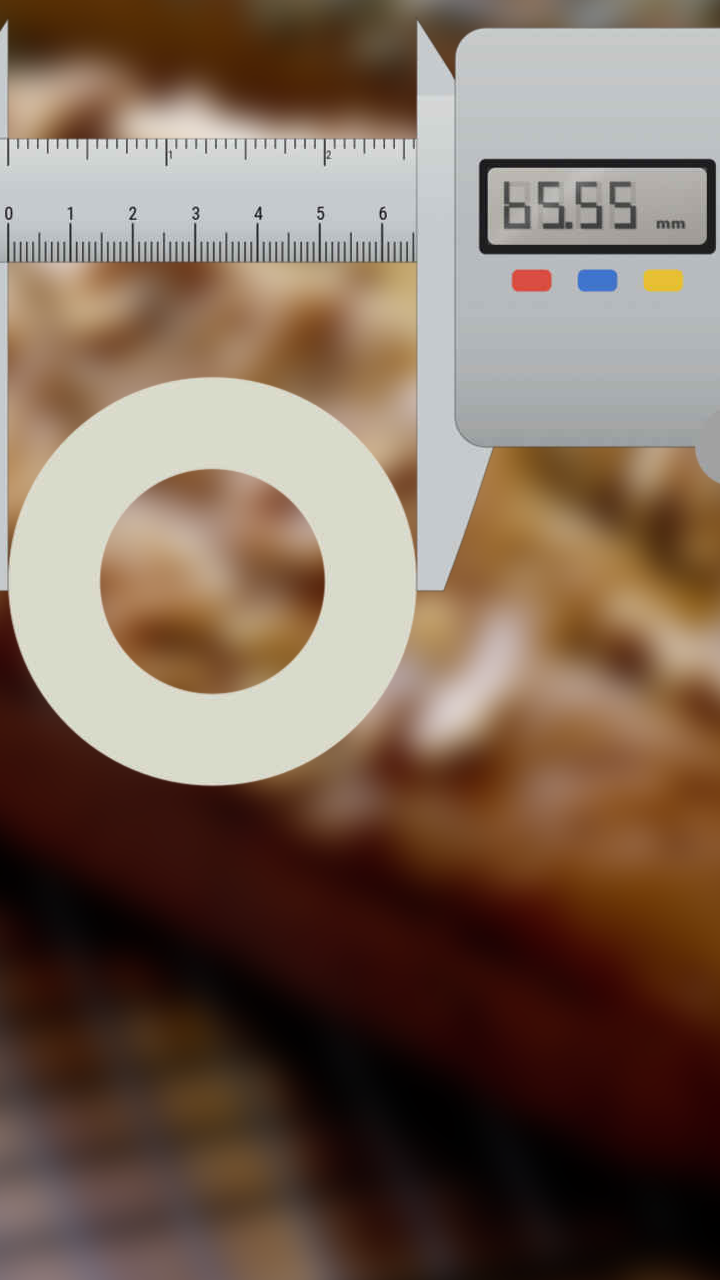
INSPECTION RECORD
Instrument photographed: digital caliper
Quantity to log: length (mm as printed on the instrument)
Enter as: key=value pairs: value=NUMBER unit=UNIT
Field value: value=65.55 unit=mm
